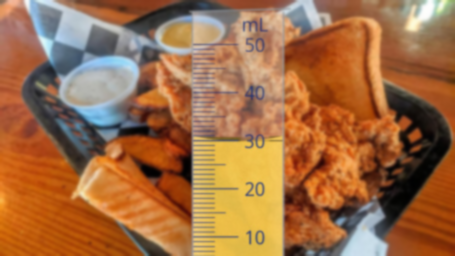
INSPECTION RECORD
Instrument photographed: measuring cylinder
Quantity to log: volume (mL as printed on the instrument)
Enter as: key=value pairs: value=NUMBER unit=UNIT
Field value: value=30 unit=mL
